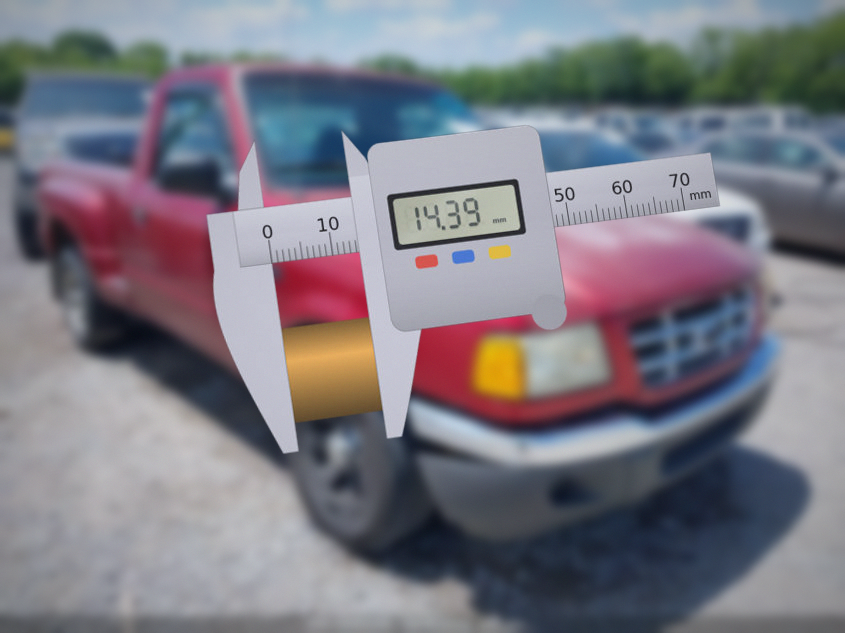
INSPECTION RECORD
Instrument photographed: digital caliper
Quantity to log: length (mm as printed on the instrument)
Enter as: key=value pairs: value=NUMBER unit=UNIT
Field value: value=14.39 unit=mm
